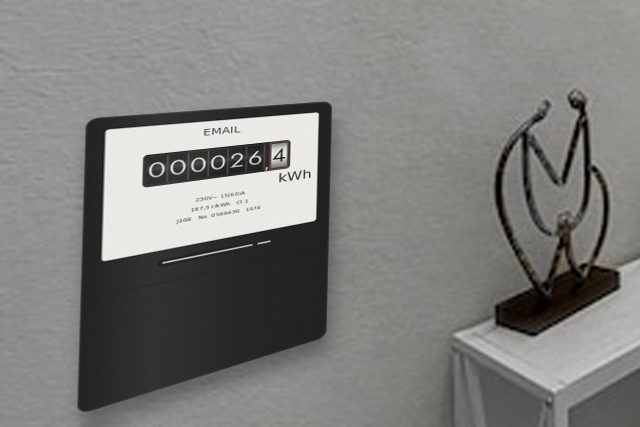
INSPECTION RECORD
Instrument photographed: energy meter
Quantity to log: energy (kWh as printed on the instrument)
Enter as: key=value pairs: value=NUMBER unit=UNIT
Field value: value=26.4 unit=kWh
